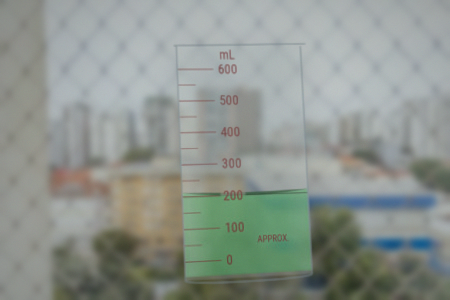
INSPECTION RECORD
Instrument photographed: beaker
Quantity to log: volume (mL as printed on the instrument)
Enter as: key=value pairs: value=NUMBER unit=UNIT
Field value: value=200 unit=mL
